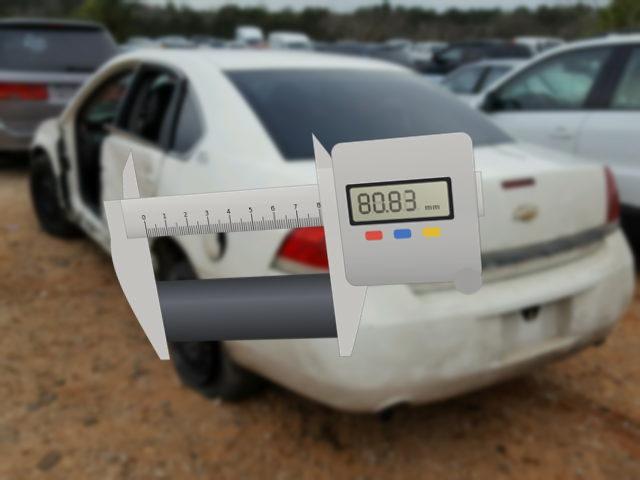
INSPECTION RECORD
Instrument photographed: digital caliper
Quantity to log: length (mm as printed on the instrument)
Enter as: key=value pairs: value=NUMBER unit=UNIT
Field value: value=80.83 unit=mm
